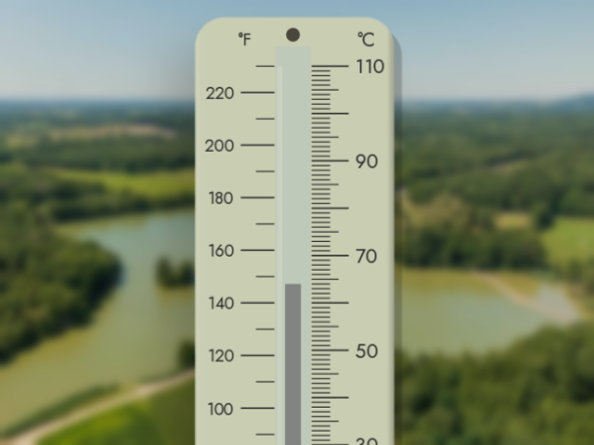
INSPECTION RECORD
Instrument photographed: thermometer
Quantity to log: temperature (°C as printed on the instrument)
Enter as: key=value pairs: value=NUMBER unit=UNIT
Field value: value=64 unit=°C
